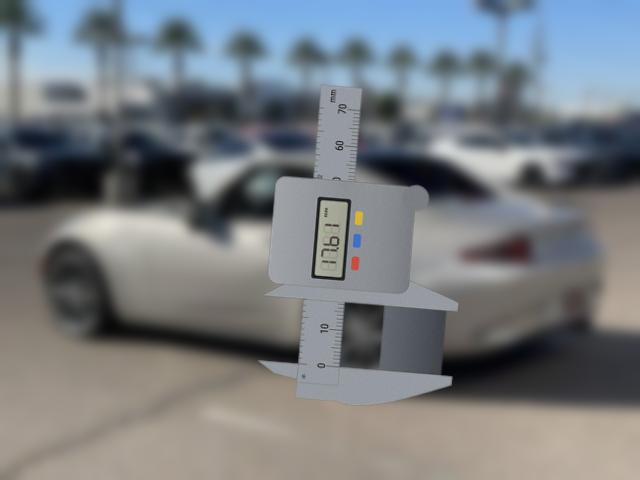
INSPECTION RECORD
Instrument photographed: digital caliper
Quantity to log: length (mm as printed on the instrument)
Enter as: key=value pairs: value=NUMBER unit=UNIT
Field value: value=17.61 unit=mm
